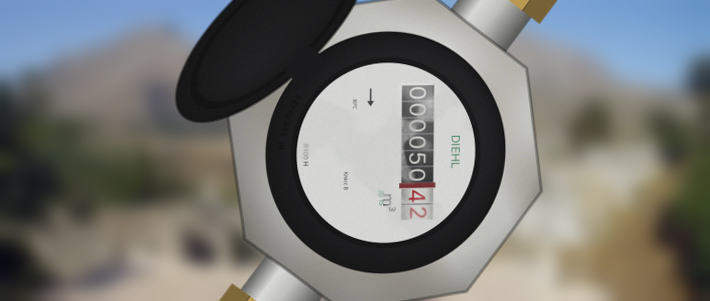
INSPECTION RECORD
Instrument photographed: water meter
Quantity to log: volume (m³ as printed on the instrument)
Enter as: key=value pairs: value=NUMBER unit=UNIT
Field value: value=50.42 unit=m³
